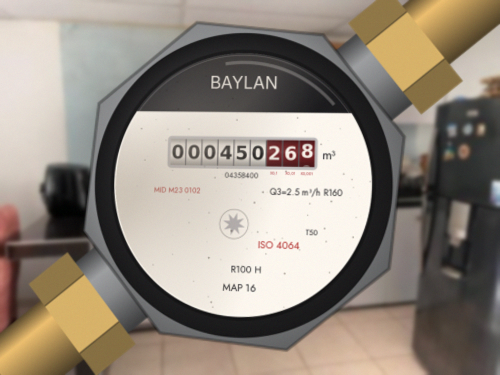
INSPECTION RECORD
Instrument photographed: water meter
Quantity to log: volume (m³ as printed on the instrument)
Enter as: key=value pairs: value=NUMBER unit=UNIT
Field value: value=450.268 unit=m³
